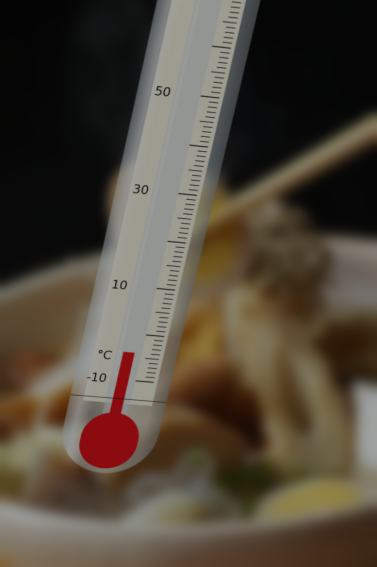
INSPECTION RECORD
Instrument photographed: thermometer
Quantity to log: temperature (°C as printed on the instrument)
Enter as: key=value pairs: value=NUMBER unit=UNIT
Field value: value=-4 unit=°C
